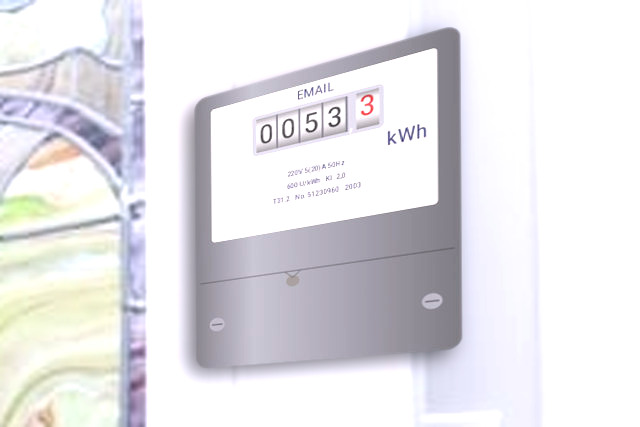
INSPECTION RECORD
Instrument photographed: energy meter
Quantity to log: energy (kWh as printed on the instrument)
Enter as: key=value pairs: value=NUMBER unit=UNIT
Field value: value=53.3 unit=kWh
